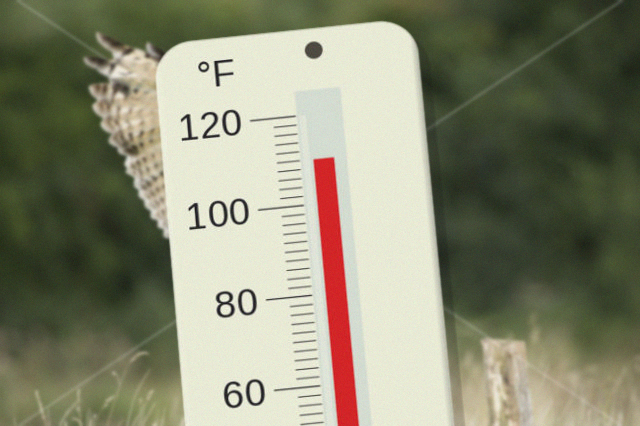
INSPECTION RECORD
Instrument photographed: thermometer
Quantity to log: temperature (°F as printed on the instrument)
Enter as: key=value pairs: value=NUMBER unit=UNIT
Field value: value=110 unit=°F
